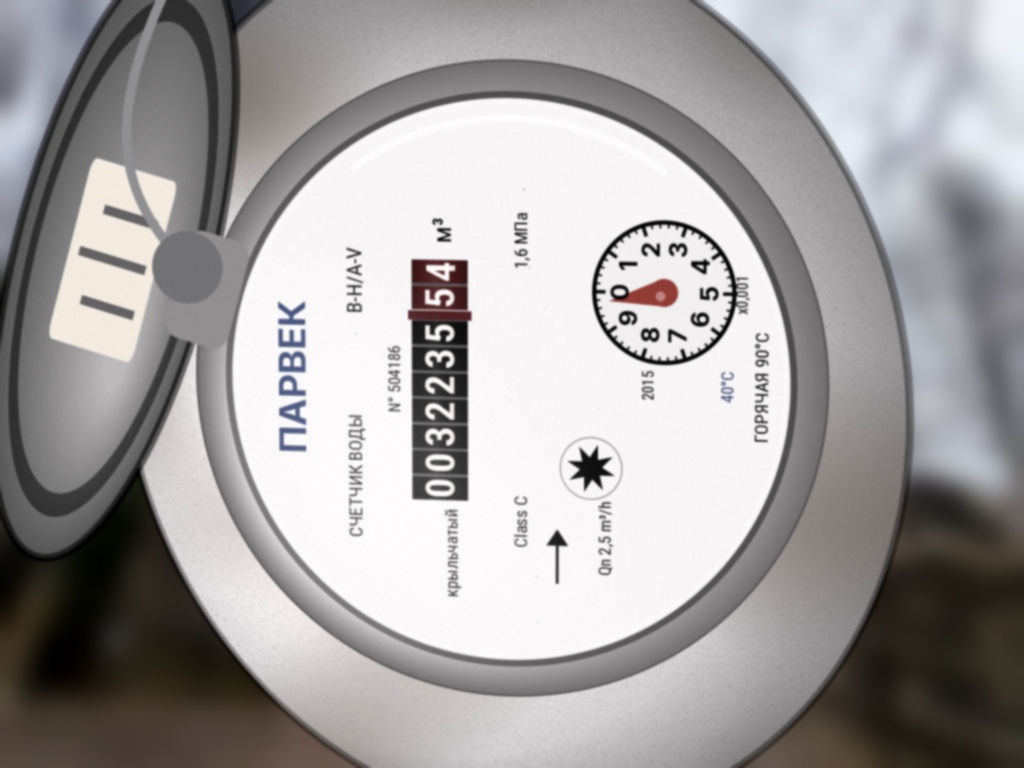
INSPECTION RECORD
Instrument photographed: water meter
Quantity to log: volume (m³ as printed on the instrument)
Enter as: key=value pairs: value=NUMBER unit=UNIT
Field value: value=32235.539 unit=m³
